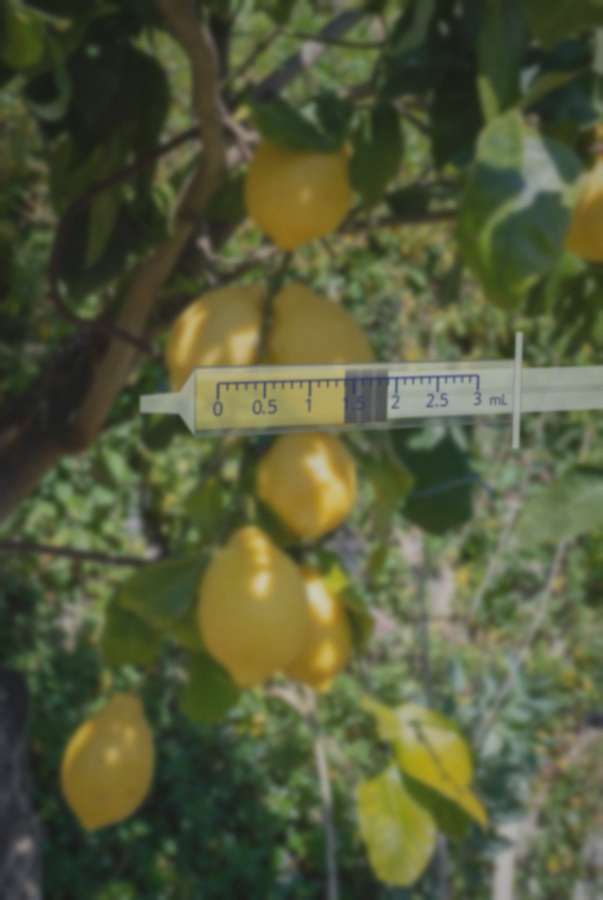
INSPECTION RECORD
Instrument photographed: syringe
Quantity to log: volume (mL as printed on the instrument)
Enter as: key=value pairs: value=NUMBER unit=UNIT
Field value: value=1.4 unit=mL
